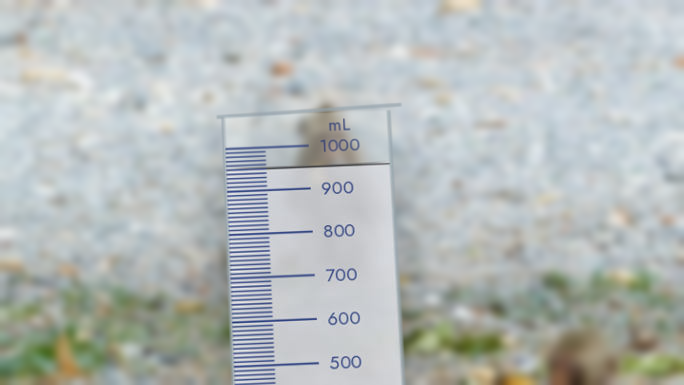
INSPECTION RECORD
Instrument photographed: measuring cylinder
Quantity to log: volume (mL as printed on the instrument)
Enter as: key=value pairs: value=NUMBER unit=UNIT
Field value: value=950 unit=mL
